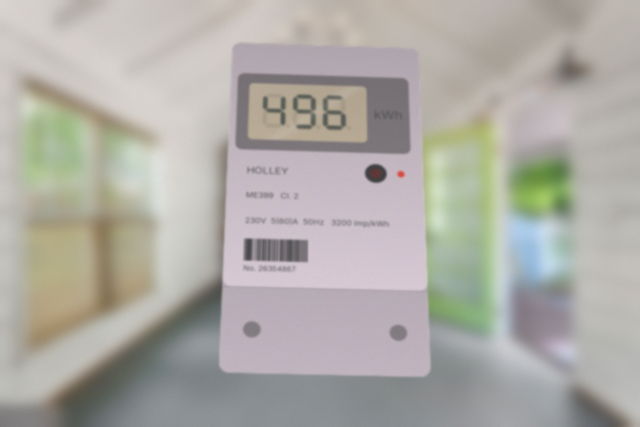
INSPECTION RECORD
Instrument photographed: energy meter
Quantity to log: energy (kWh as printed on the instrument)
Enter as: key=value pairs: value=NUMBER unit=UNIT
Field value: value=496 unit=kWh
